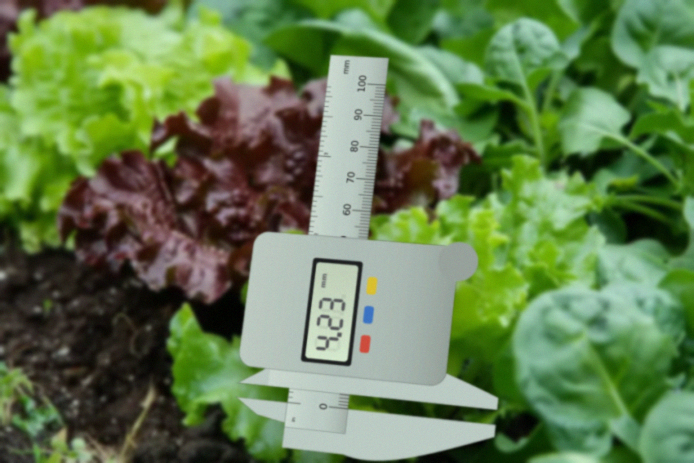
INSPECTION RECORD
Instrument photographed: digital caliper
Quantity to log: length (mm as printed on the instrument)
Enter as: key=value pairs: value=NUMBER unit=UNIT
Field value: value=4.23 unit=mm
